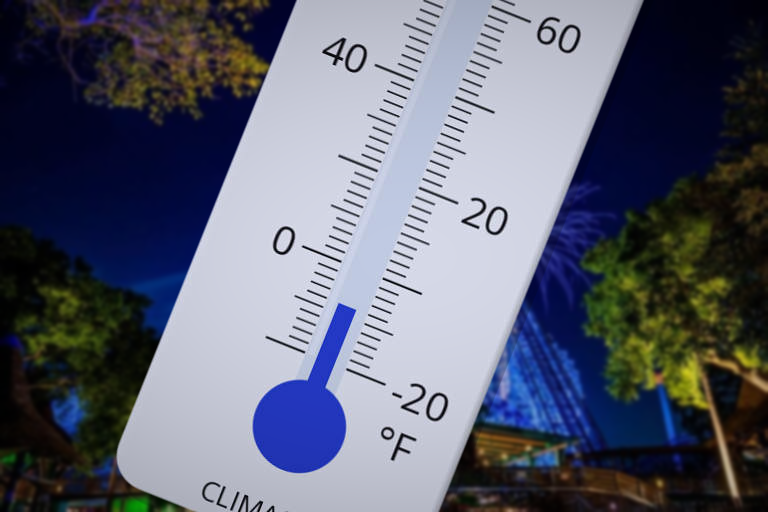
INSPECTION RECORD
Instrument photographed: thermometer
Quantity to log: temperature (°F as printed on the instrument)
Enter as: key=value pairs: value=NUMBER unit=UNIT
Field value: value=-8 unit=°F
